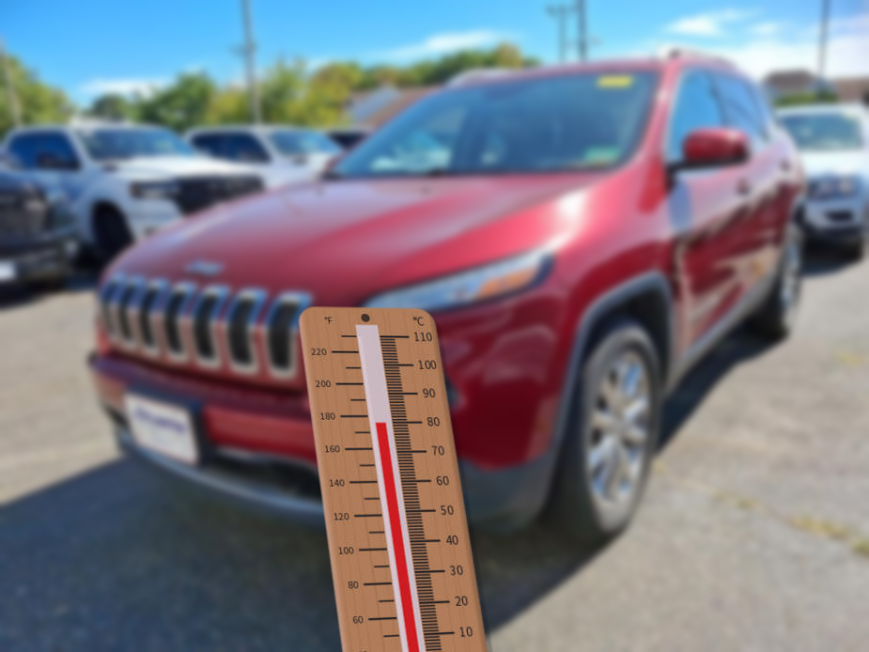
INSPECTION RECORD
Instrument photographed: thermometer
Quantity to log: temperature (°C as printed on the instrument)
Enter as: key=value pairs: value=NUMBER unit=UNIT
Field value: value=80 unit=°C
